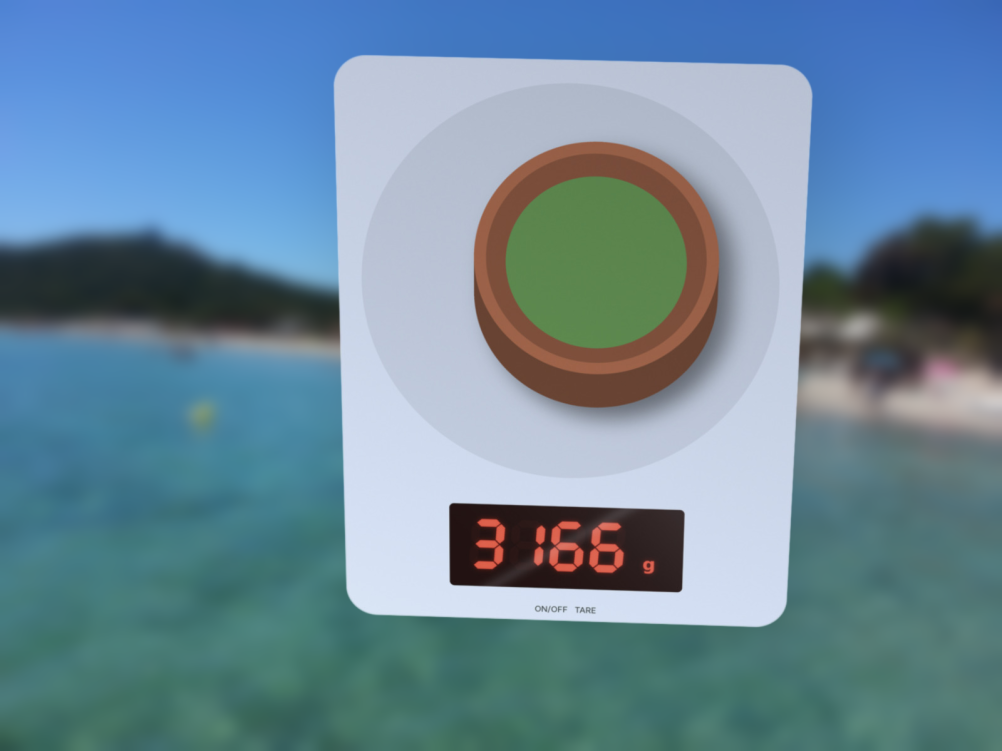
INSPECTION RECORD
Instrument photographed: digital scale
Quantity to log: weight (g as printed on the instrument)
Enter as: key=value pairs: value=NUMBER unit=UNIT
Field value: value=3166 unit=g
